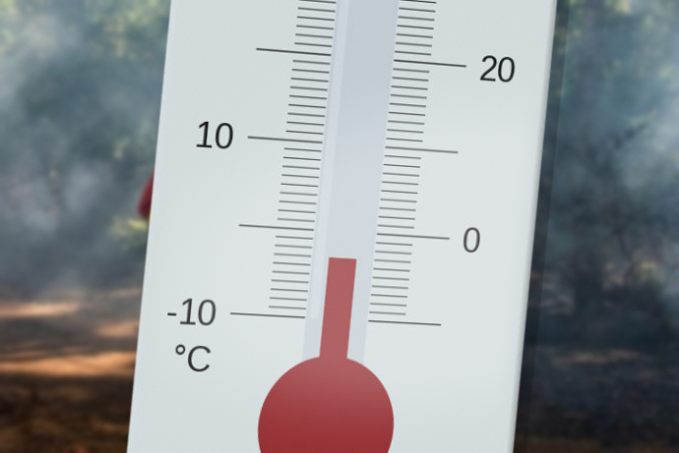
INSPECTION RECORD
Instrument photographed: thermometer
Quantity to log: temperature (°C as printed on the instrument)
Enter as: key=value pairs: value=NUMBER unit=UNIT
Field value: value=-3 unit=°C
